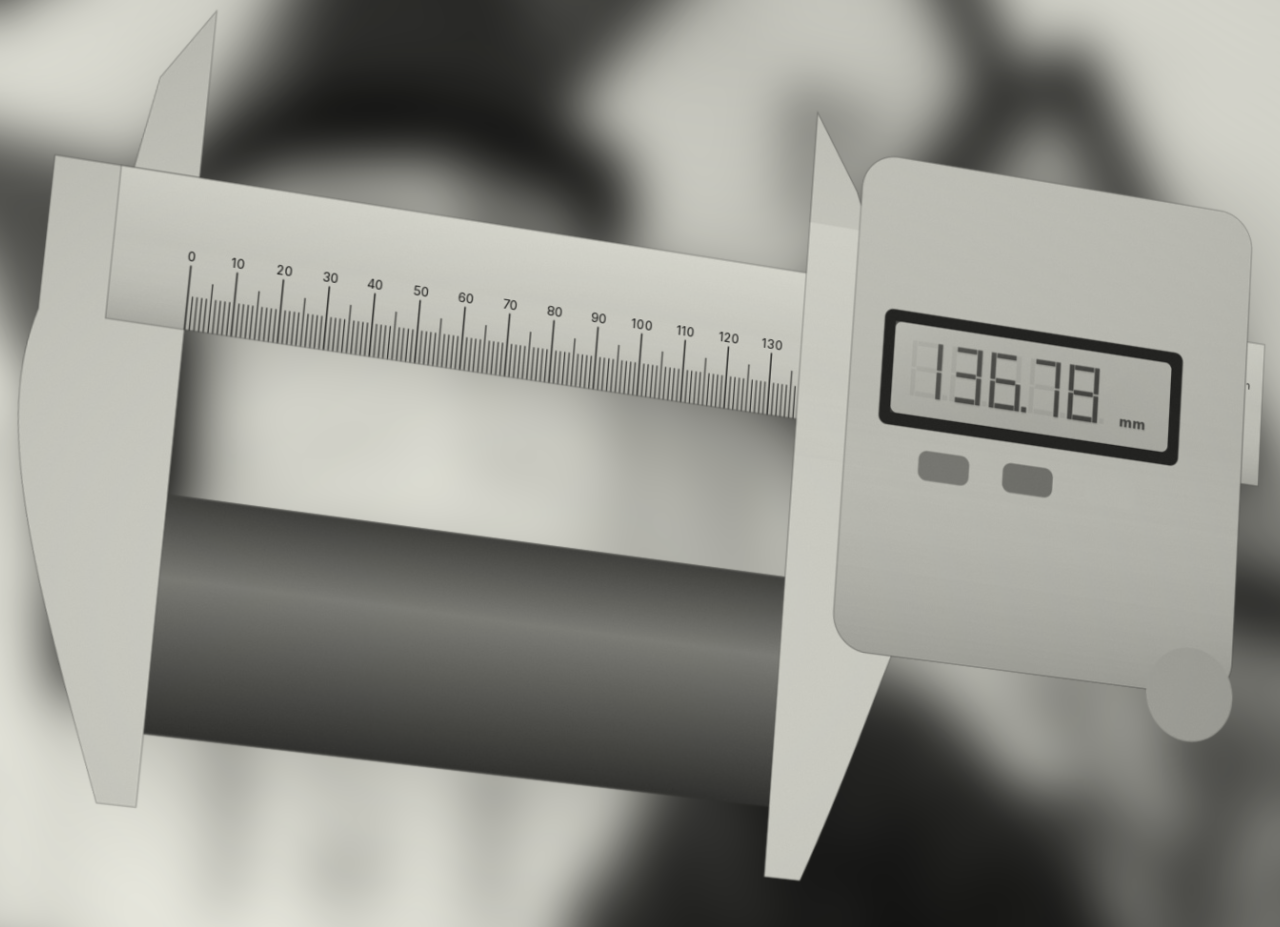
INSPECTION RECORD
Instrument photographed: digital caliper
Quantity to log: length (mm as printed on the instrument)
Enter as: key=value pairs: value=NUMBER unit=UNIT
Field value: value=136.78 unit=mm
